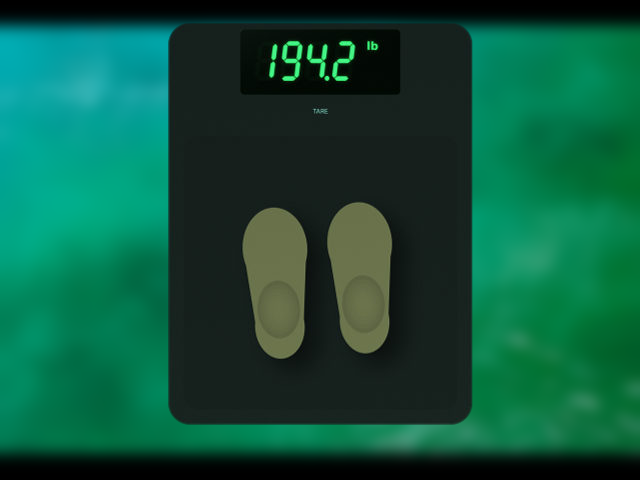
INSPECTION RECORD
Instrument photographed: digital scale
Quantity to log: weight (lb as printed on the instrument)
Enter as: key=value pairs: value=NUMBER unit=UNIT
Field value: value=194.2 unit=lb
